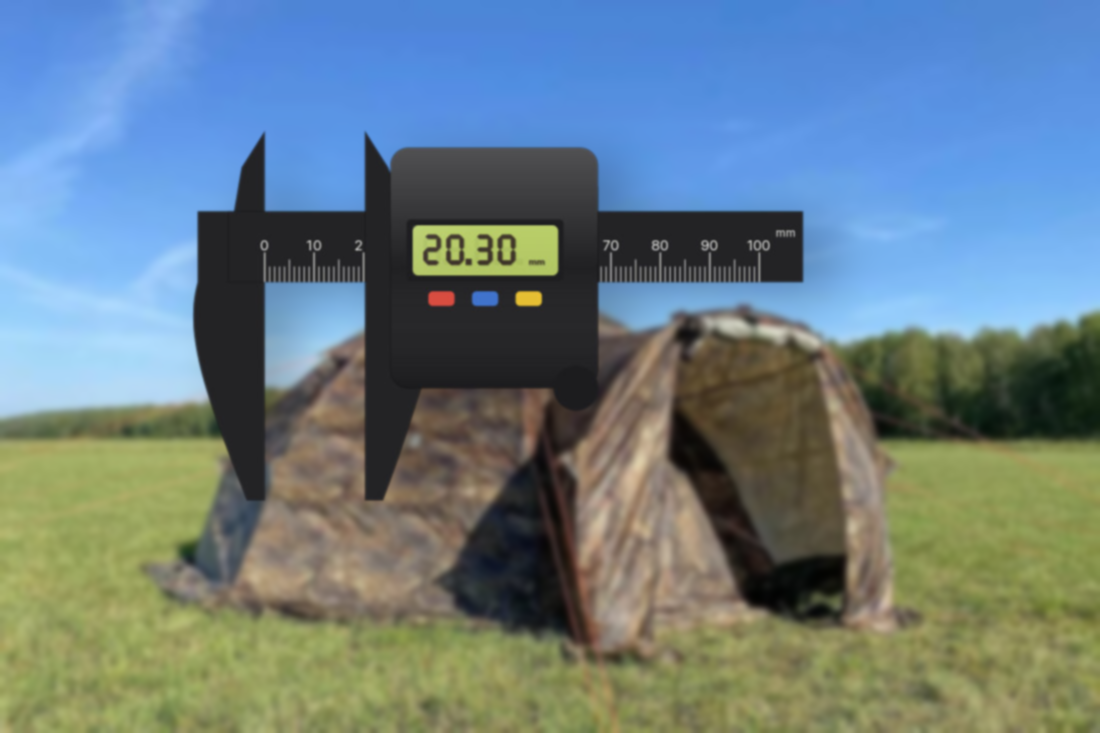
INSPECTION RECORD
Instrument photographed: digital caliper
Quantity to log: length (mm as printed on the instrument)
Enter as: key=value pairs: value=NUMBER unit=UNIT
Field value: value=20.30 unit=mm
